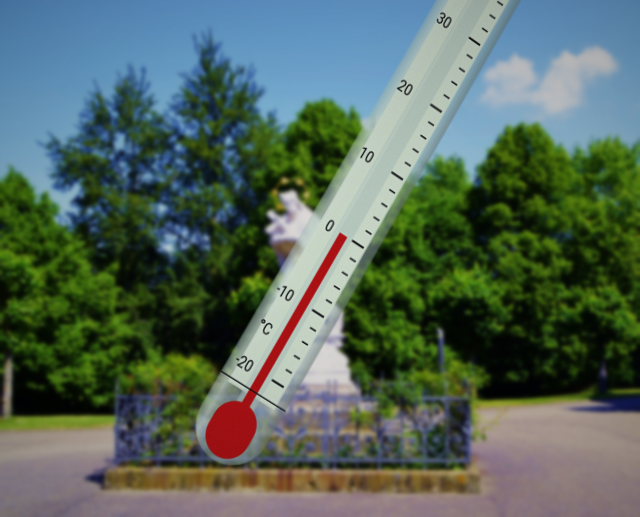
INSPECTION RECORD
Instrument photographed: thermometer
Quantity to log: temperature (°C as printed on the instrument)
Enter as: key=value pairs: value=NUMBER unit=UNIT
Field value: value=0 unit=°C
